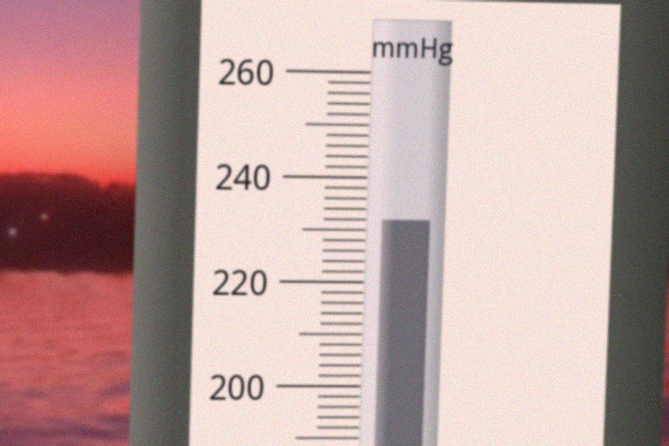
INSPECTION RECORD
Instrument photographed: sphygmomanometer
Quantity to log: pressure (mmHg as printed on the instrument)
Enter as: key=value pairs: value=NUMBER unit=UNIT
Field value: value=232 unit=mmHg
